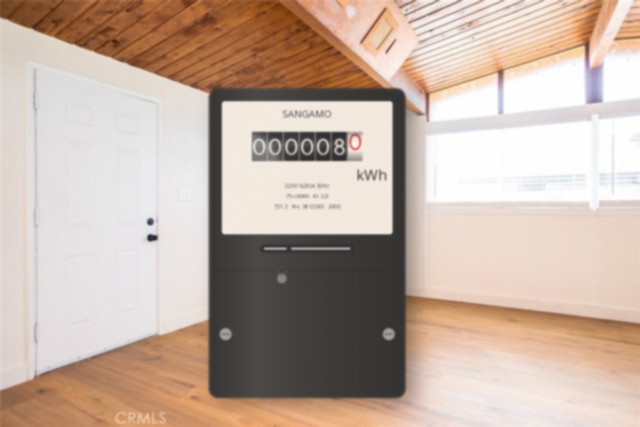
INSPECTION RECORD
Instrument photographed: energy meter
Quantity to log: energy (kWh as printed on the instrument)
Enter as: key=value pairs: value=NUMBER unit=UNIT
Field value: value=8.0 unit=kWh
